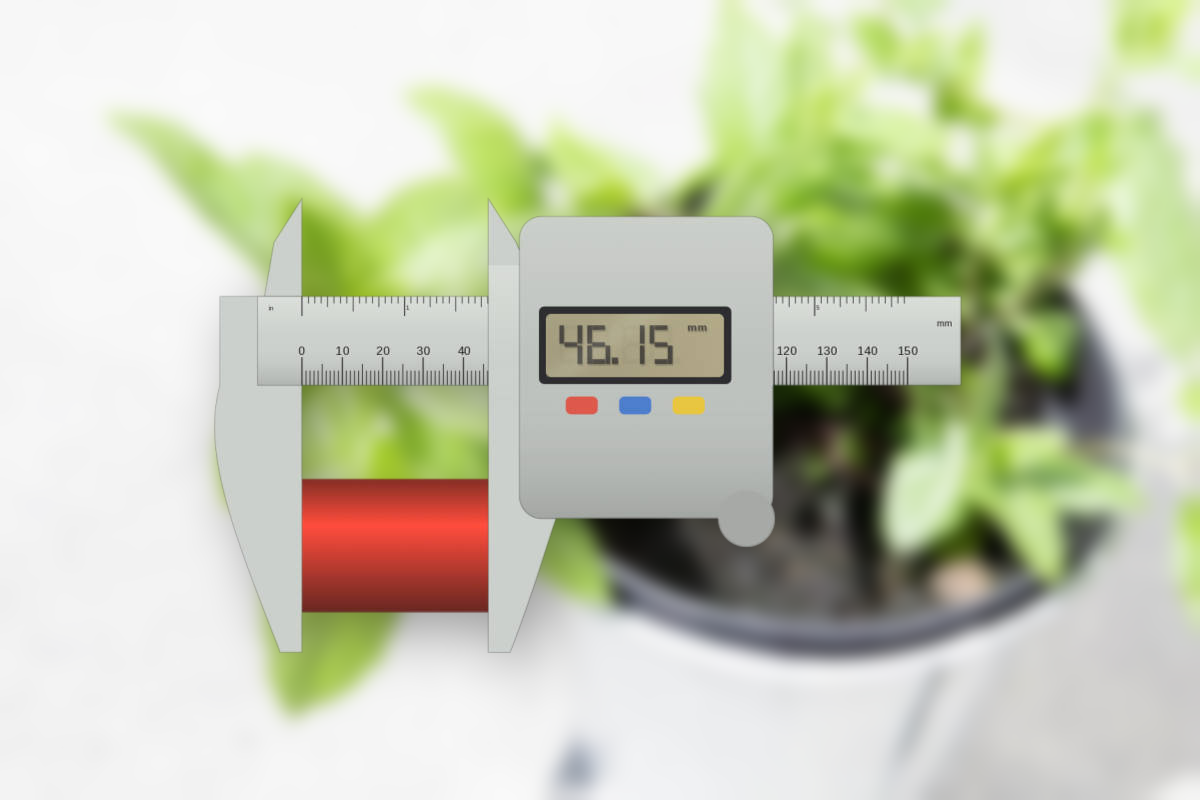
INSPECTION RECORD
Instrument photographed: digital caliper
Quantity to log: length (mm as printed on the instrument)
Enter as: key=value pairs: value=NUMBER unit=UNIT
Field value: value=46.15 unit=mm
